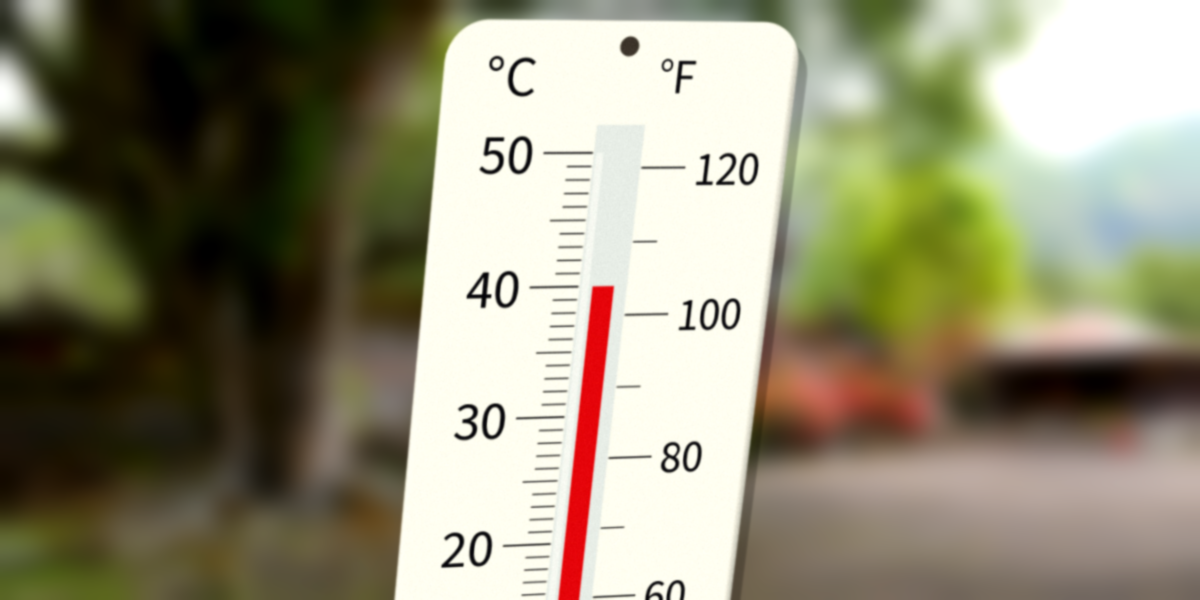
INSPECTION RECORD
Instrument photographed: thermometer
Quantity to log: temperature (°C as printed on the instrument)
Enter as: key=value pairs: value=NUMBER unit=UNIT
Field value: value=40 unit=°C
